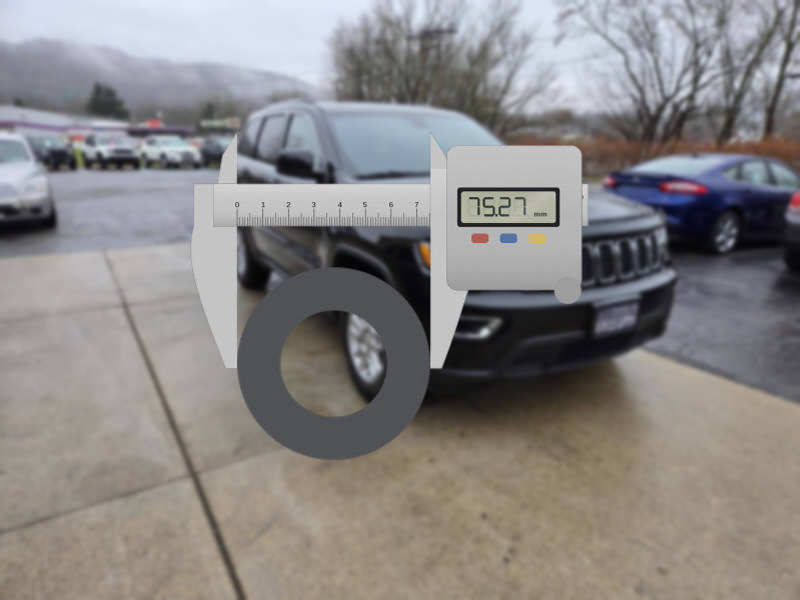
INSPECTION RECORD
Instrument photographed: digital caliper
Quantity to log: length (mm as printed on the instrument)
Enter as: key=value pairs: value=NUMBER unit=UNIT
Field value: value=75.27 unit=mm
